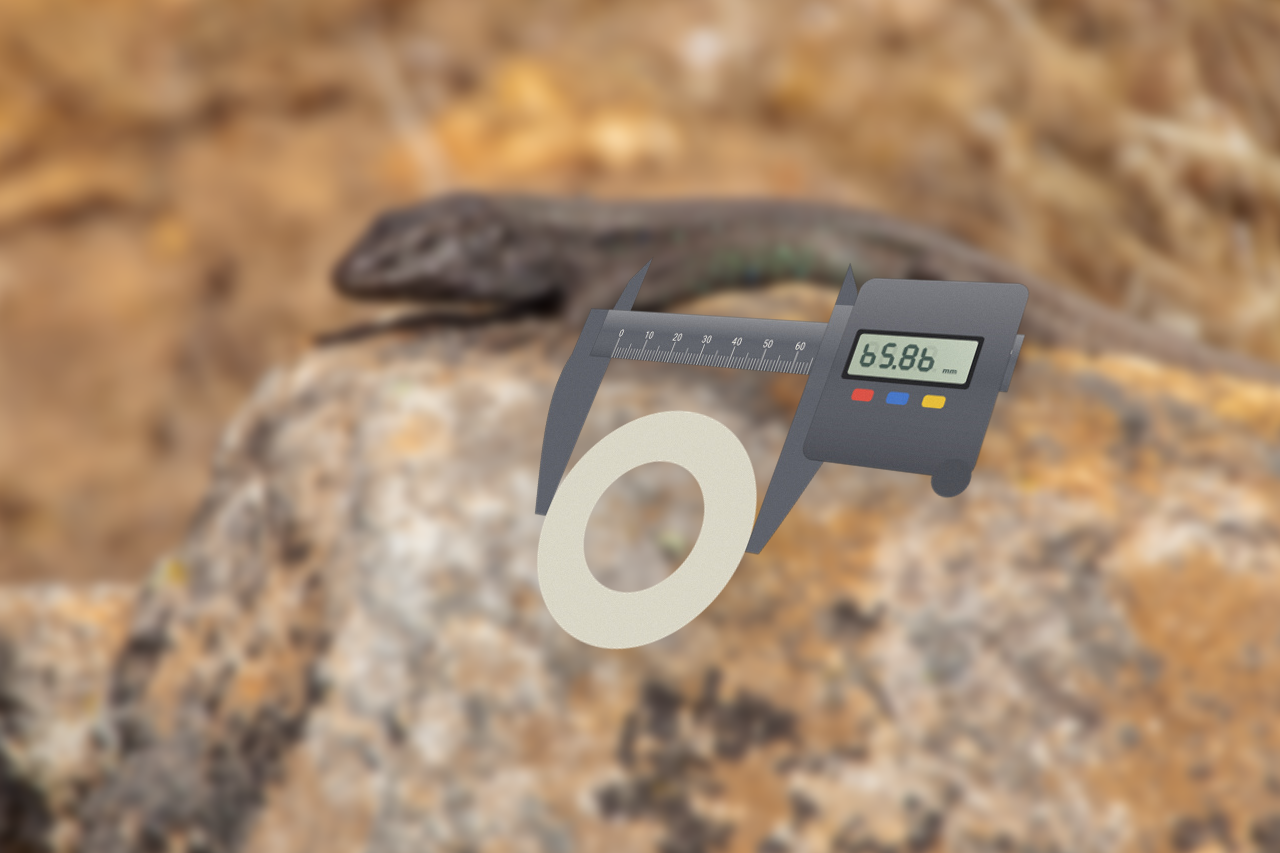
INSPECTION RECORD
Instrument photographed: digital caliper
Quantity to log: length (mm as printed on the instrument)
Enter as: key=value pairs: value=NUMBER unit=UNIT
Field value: value=65.86 unit=mm
